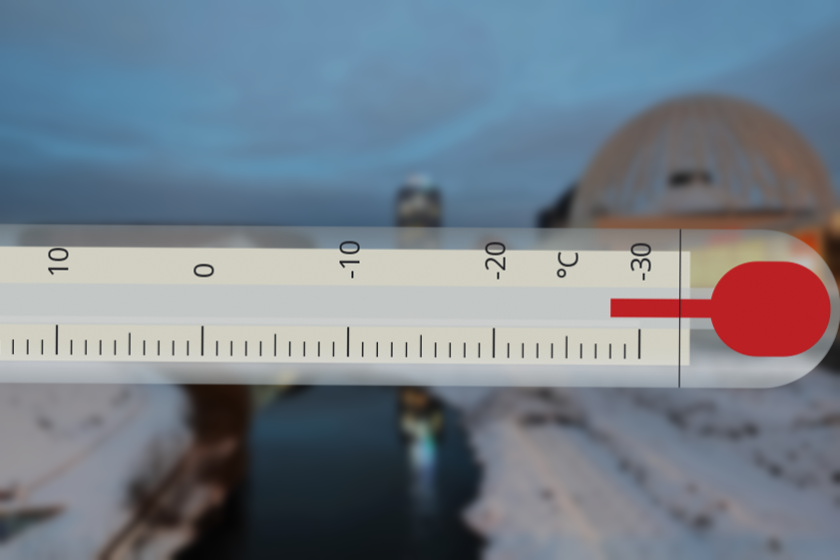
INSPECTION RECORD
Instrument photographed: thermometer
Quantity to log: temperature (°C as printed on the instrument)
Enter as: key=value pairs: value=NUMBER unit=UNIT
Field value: value=-28 unit=°C
